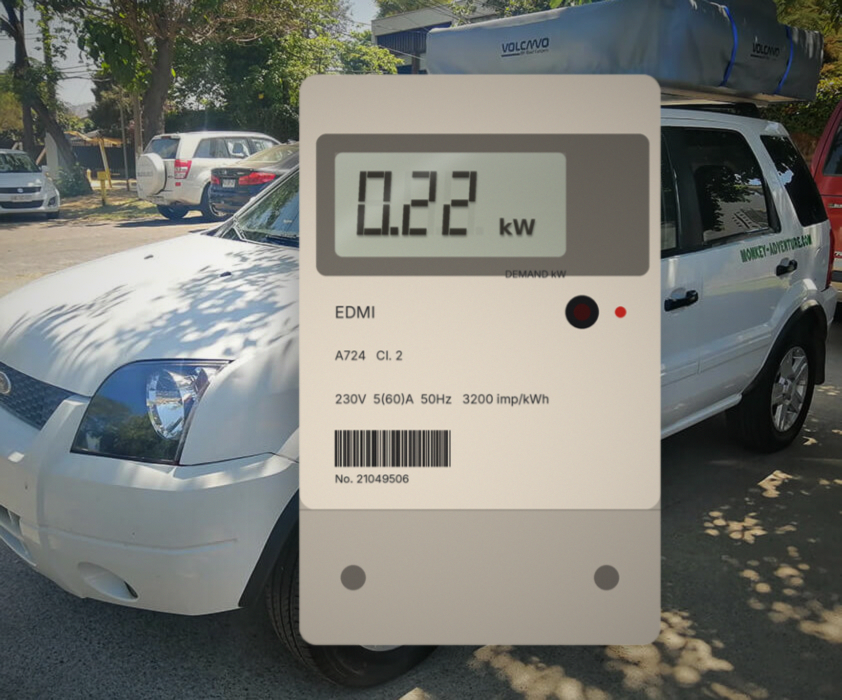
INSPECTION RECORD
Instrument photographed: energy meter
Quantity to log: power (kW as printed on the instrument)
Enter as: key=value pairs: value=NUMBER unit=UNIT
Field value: value=0.22 unit=kW
